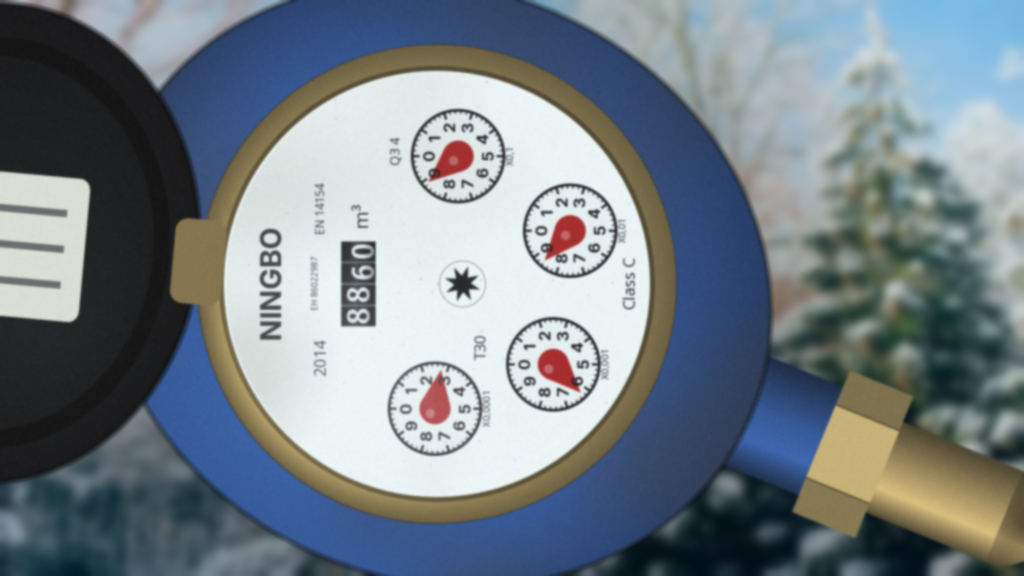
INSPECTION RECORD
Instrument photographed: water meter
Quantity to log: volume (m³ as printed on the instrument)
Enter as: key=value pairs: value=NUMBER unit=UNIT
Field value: value=8859.8862 unit=m³
